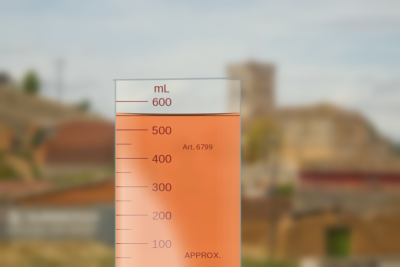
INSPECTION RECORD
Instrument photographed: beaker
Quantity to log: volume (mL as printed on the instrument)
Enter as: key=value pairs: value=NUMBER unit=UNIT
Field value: value=550 unit=mL
